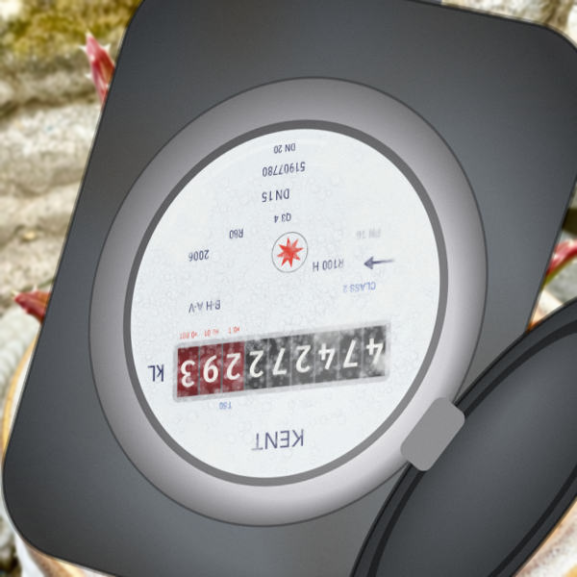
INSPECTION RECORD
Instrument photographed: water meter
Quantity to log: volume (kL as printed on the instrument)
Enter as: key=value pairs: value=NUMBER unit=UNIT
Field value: value=474272.293 unit=kL
